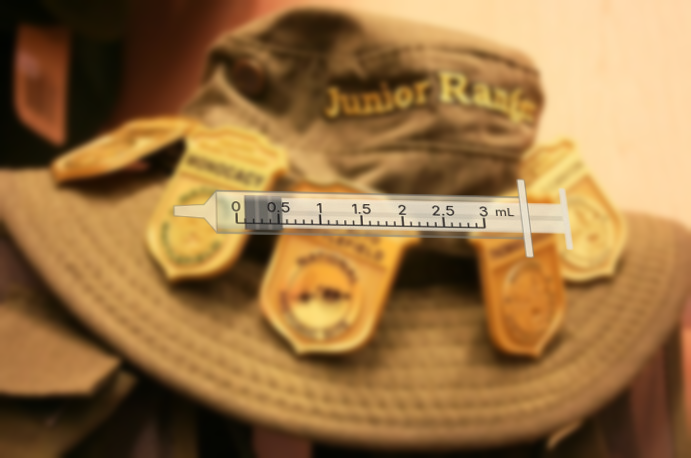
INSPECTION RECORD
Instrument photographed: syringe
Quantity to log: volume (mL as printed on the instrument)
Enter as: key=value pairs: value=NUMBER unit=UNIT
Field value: value=0.1 unit=mL
